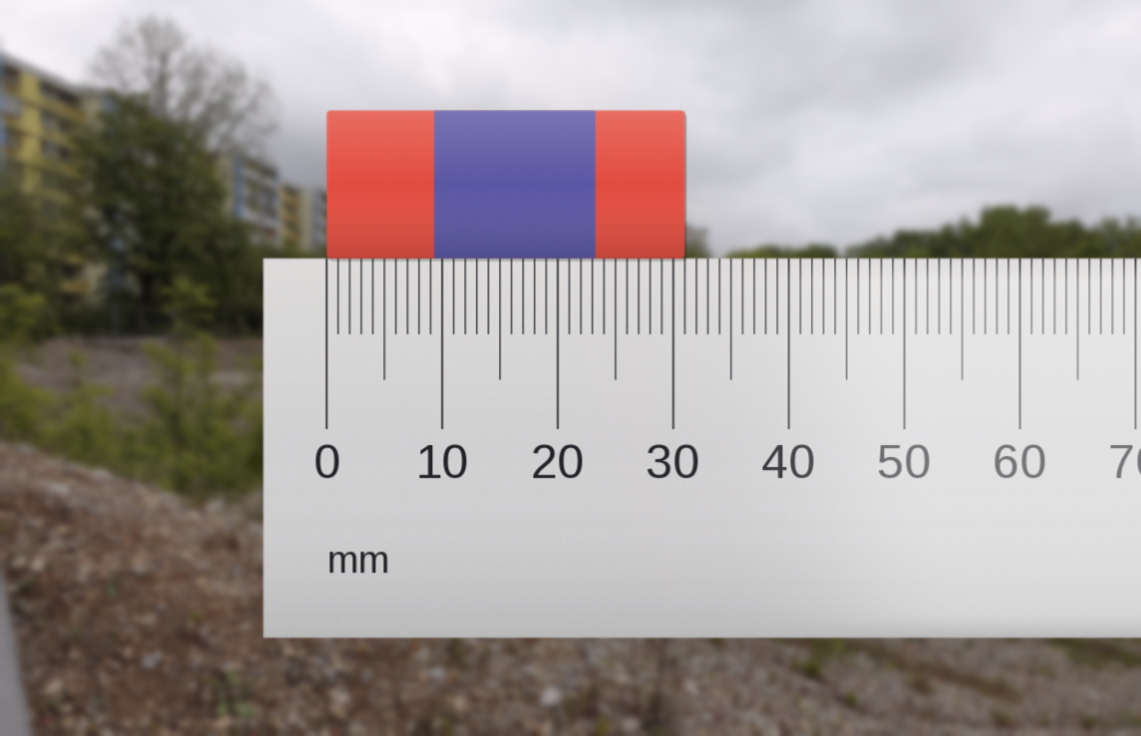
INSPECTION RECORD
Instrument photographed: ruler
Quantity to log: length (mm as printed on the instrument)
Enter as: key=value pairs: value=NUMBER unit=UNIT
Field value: value=31 unit=mm
